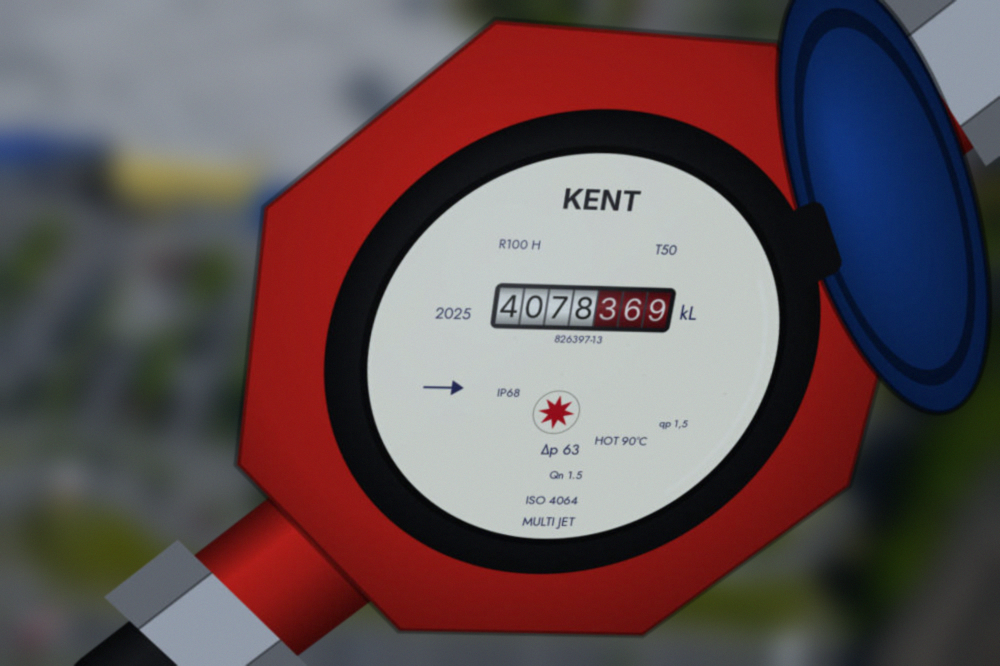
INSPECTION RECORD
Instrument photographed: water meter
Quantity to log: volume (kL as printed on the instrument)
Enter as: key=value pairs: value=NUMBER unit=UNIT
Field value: value=4078.369 unit=kL
